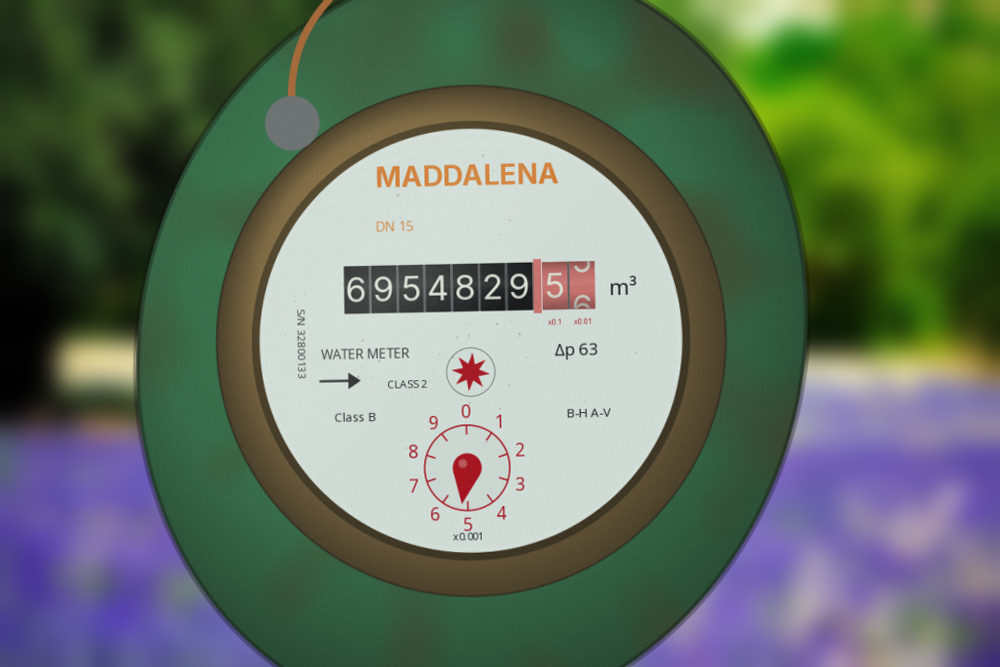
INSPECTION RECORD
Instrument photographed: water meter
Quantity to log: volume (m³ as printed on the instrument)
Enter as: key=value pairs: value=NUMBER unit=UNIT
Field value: value=6954829.555 unit=m³
